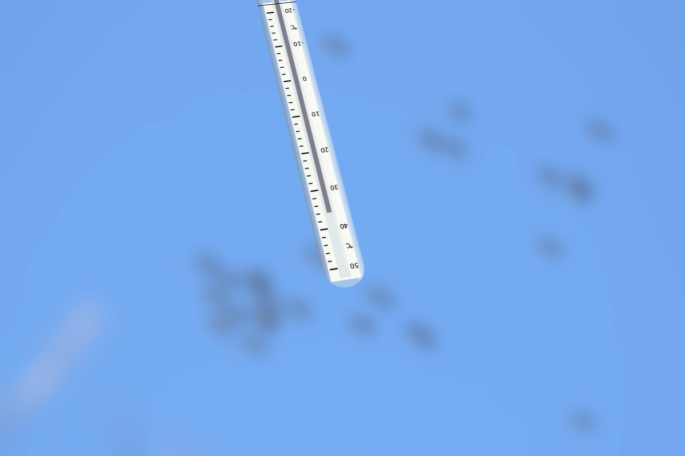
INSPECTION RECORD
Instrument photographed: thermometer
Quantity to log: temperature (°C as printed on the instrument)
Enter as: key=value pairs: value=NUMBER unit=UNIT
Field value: value=36 unit=°C
